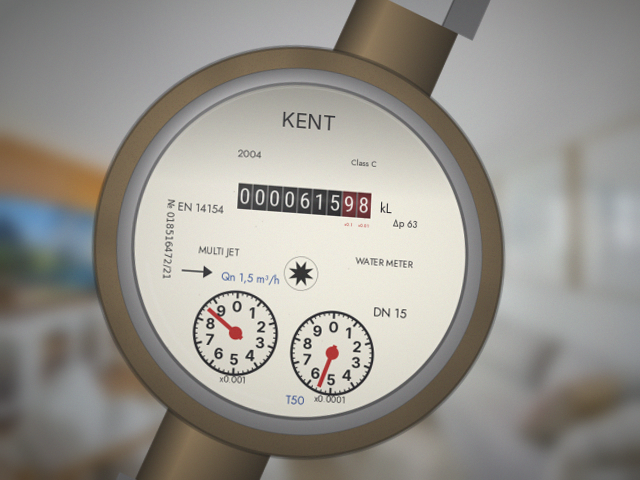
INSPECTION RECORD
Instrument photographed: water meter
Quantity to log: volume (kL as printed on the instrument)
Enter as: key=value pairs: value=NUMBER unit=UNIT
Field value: value=615.9885 unit=kL
